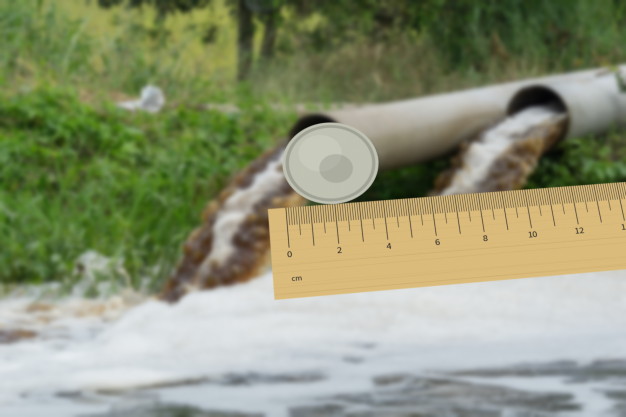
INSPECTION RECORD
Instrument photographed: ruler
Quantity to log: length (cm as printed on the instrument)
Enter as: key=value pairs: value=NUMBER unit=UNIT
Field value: value=4 unit=cm
